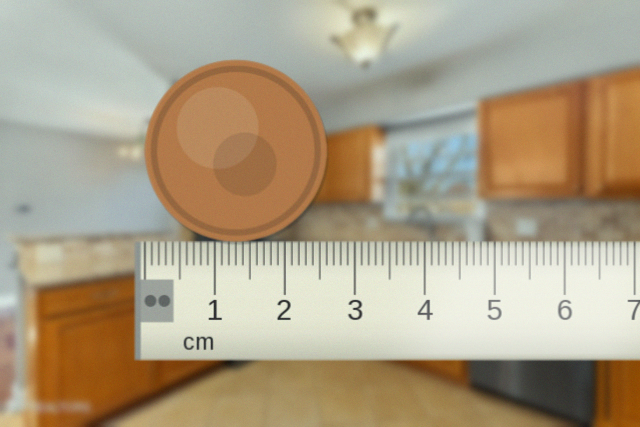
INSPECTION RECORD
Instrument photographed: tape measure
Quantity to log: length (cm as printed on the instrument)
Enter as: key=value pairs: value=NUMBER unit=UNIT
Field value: value=2.6 unit=cm
